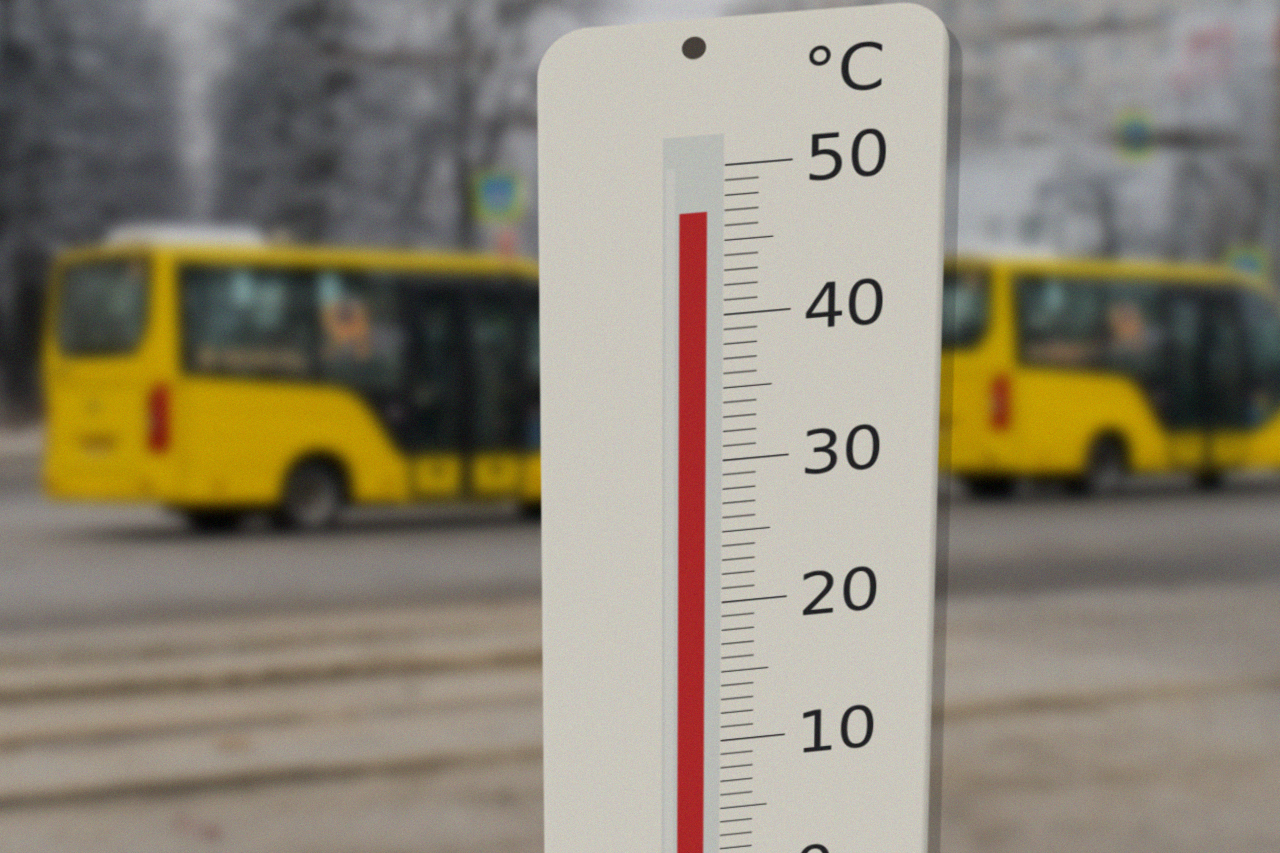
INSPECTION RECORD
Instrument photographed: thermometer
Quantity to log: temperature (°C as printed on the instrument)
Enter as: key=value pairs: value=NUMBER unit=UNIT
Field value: value=47 unit=°C
